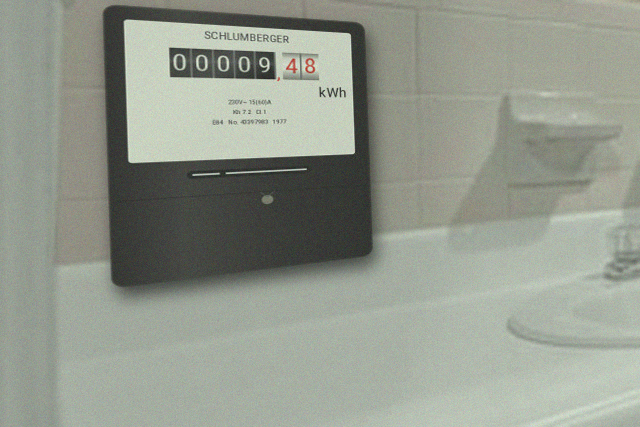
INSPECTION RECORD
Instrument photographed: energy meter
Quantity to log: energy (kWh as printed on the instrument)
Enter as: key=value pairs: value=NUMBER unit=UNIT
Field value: value=9.48 unit=kWh
